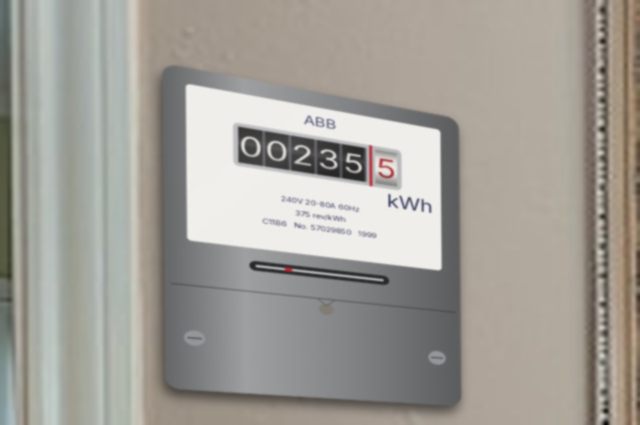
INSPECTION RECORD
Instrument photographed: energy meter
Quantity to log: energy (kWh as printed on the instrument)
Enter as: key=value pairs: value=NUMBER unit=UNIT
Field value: value=235.5 unit=kWh
